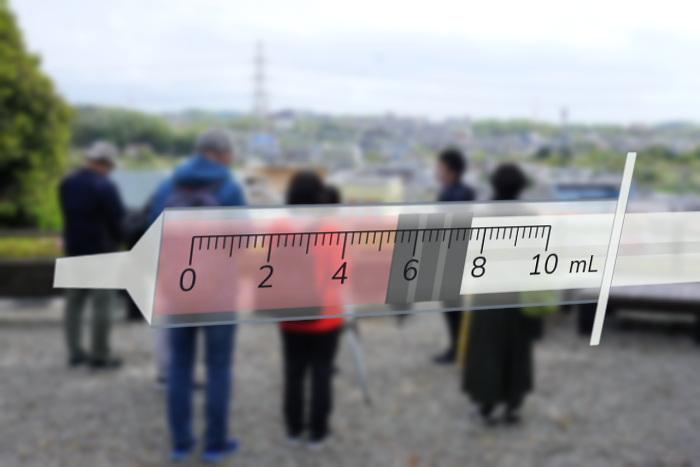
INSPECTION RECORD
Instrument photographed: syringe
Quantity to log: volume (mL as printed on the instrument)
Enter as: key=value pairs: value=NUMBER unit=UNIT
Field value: value=5.4 unit=mL
